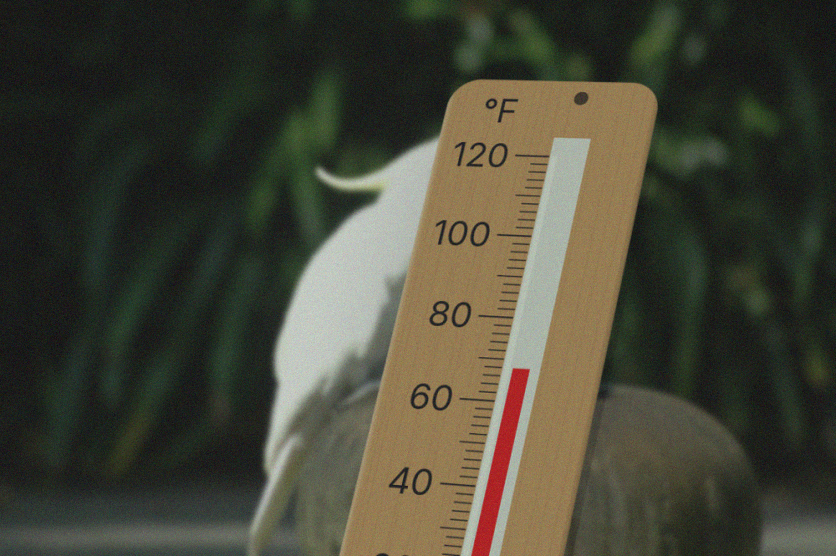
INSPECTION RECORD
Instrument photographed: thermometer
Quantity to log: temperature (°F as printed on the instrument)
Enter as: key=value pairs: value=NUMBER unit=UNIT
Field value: value=68 unit=°F
